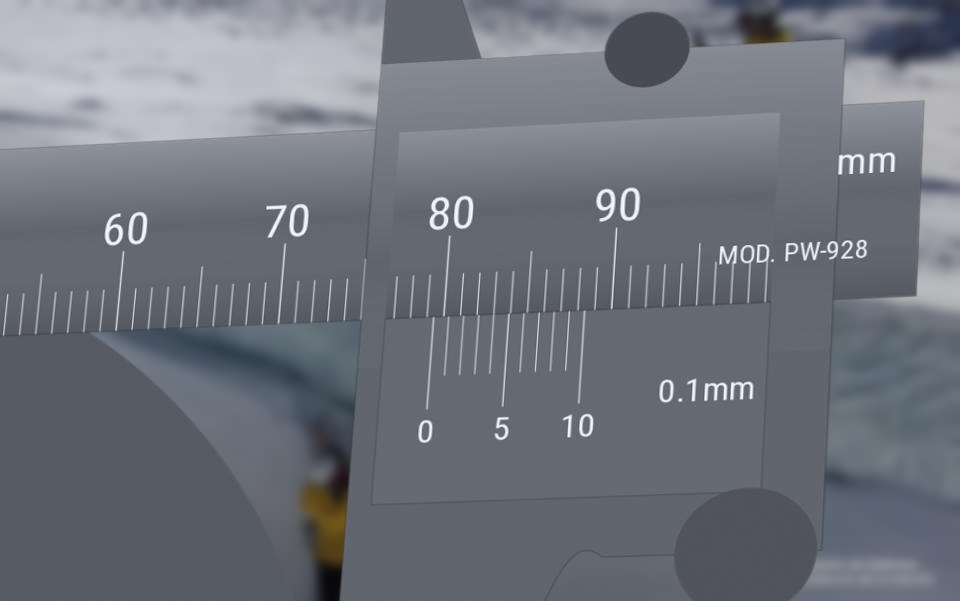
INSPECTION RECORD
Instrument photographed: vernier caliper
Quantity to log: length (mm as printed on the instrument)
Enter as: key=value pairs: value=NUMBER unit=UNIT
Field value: value=79.4 unit=mm
